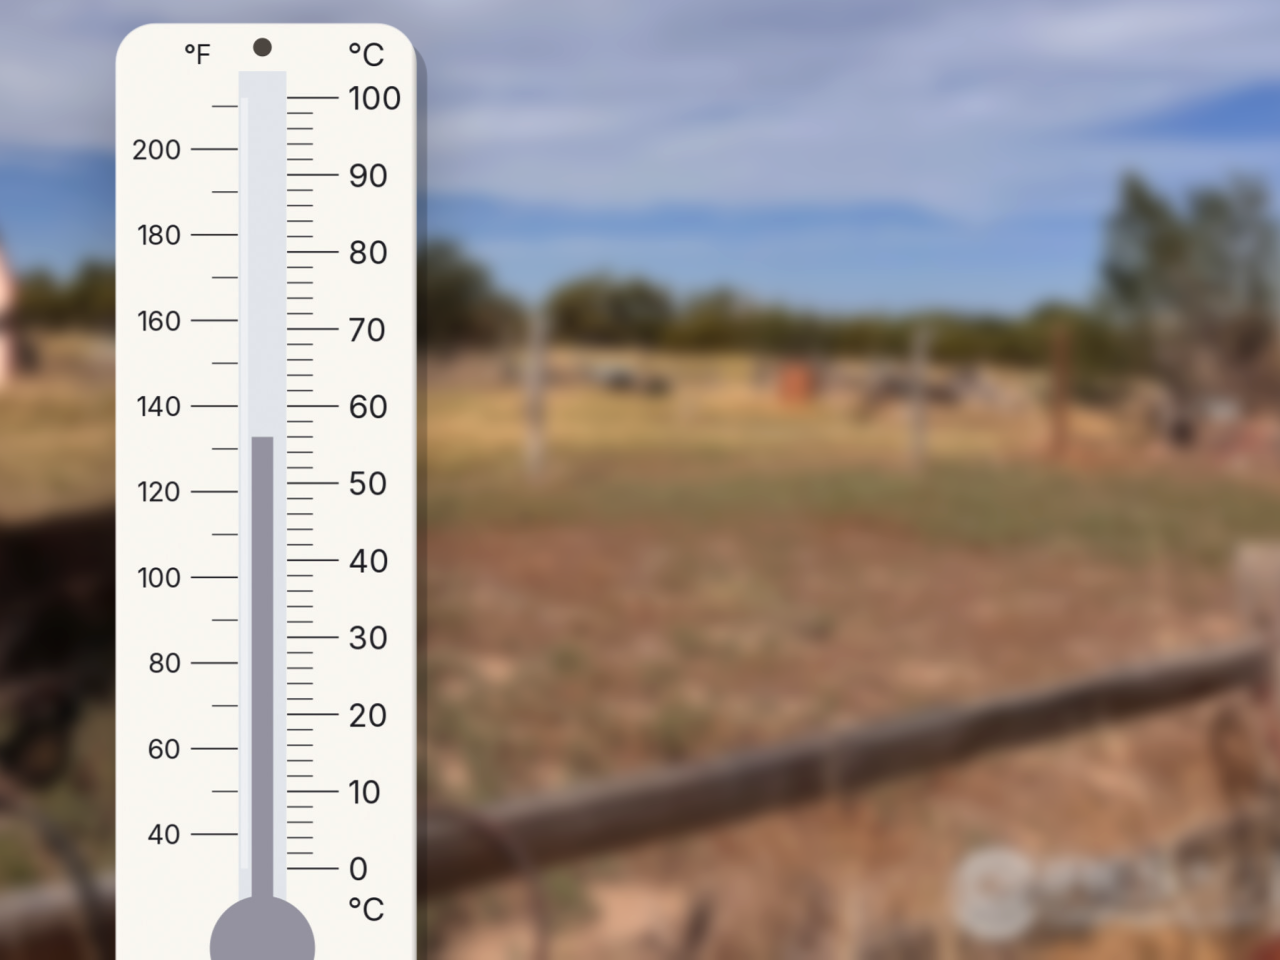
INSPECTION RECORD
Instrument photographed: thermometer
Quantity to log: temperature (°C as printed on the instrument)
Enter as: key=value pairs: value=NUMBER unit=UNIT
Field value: value=56 unit=°C
